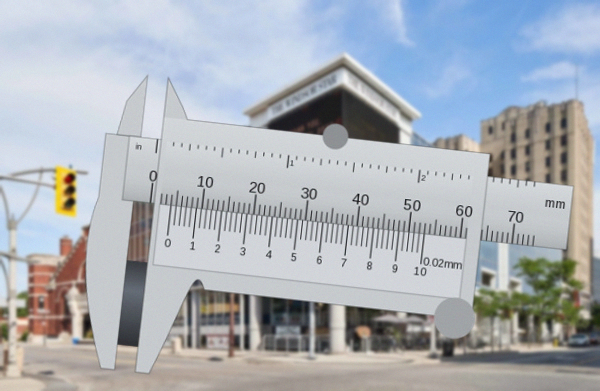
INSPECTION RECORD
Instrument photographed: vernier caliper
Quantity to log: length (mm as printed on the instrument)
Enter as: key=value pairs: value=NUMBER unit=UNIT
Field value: value=4.0 unit=mm
